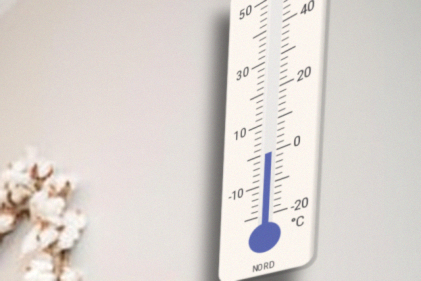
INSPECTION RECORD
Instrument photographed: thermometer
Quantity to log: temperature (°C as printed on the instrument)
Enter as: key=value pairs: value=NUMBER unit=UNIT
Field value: value=0 unit=°C
